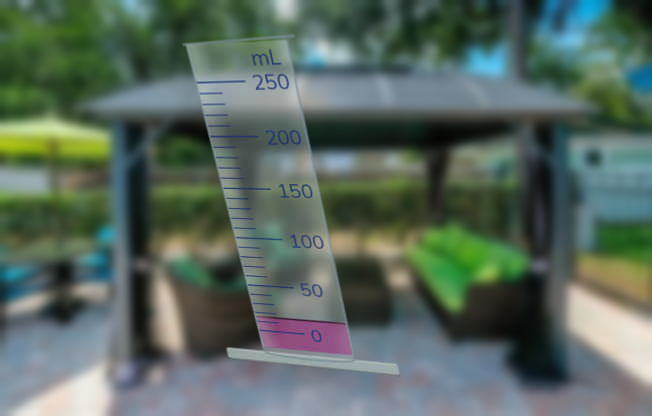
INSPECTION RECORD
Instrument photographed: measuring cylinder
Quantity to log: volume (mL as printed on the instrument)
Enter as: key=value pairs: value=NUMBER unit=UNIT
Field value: value=15 unit=mL
